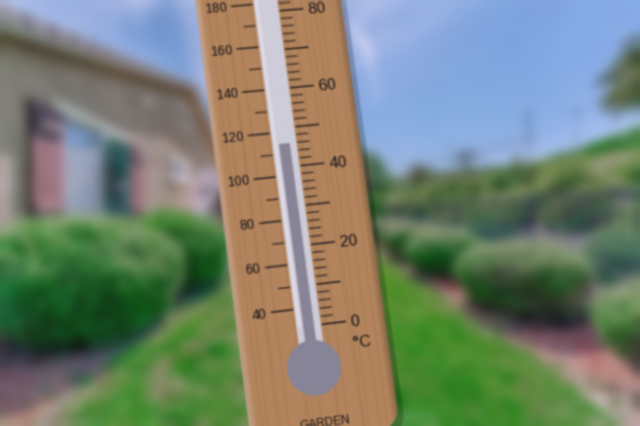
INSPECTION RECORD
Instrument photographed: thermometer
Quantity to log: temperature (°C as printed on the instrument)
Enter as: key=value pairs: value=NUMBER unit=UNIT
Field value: value=46 unit=°C
